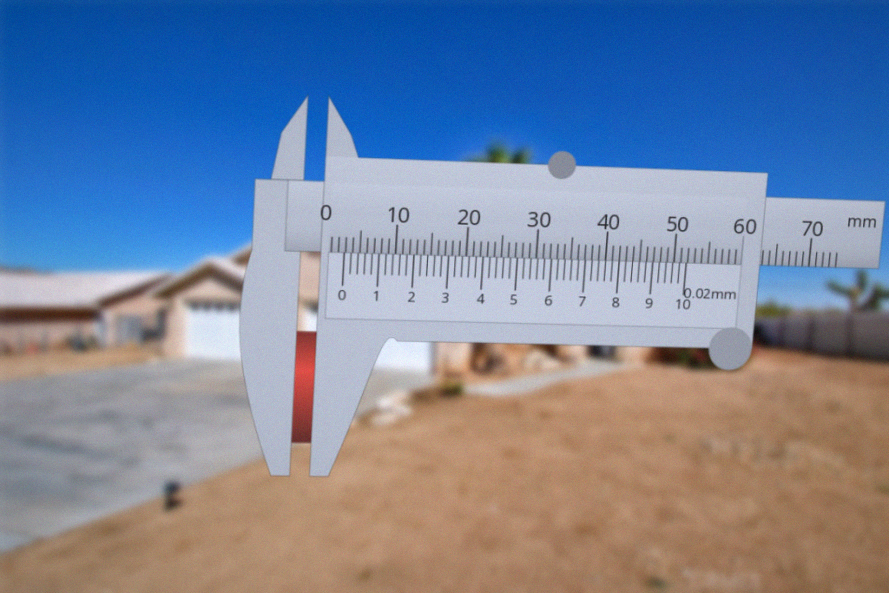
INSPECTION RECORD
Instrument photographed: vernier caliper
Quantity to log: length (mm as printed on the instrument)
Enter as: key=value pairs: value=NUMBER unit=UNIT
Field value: value=2.8 unit=mm
